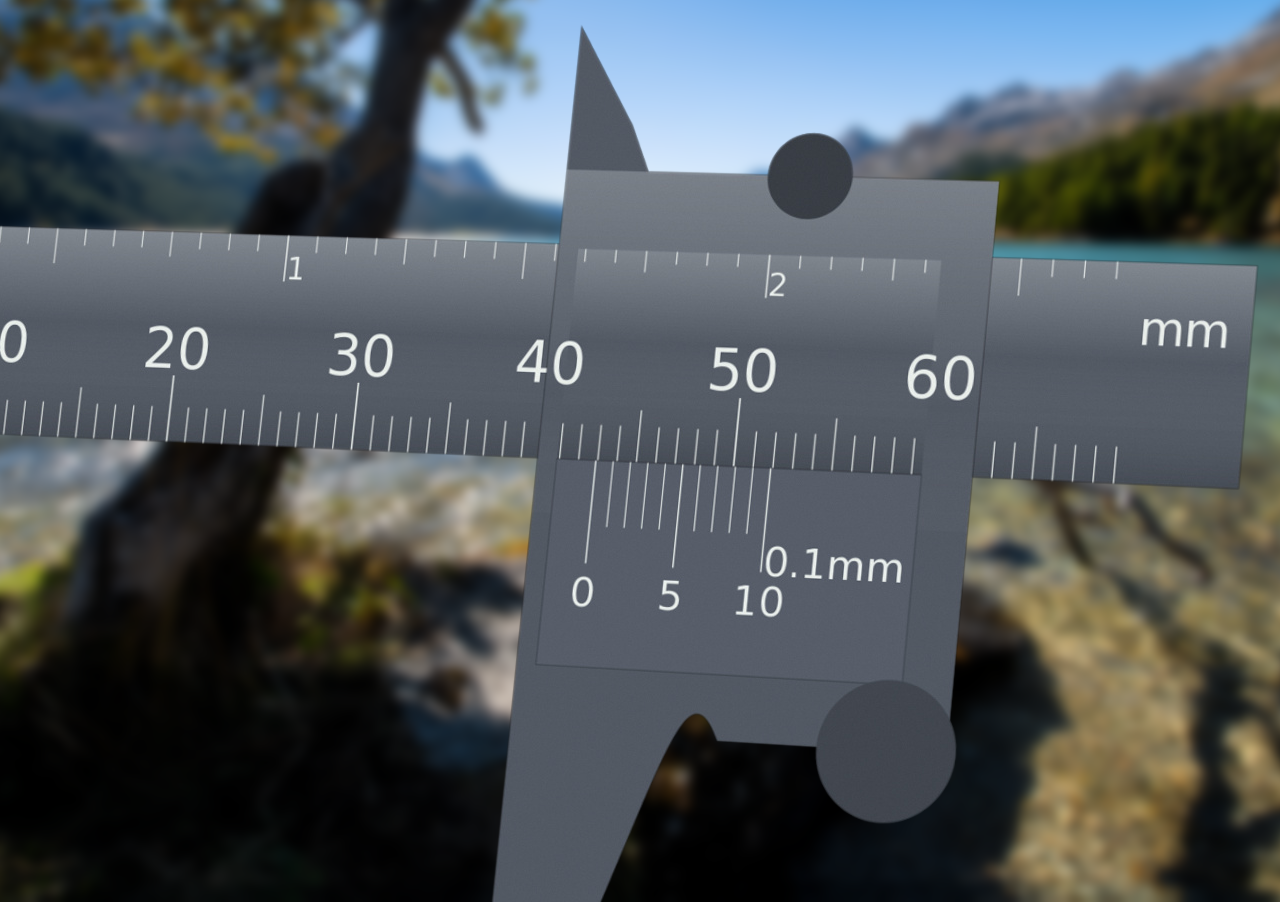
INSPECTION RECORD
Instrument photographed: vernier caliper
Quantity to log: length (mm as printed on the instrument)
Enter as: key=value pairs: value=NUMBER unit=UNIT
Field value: value=42.9 unit=mm
